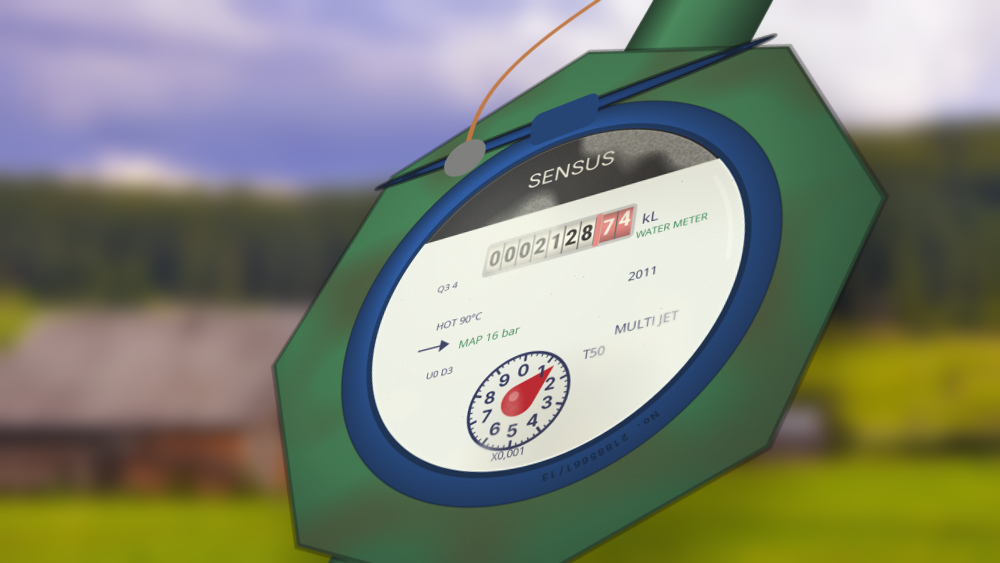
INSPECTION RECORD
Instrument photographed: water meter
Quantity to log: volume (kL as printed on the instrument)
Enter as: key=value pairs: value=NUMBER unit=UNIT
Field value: value=2128.741 unit=kL
